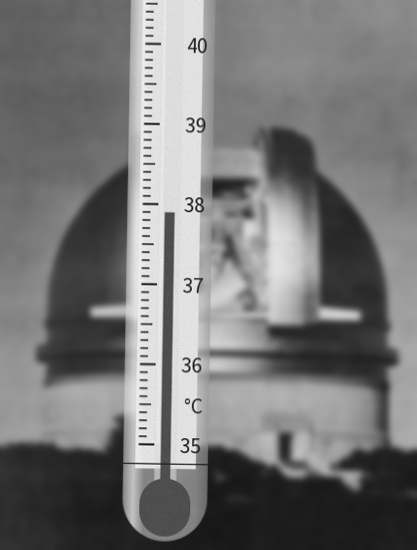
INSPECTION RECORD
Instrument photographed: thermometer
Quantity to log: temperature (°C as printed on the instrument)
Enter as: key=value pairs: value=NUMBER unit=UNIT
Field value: value=37.9 unit=°C
